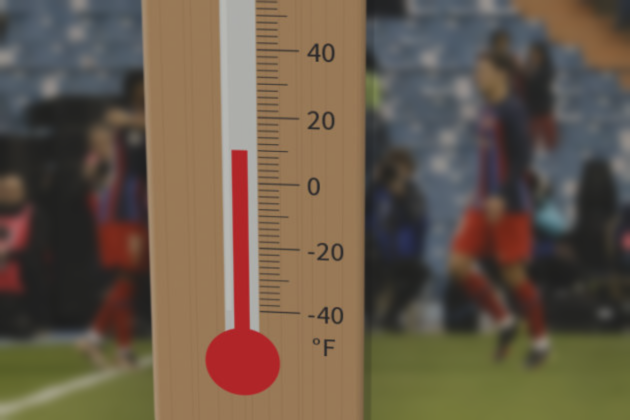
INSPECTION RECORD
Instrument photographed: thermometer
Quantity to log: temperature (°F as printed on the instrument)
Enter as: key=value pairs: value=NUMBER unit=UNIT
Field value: value=10 unit=°F
